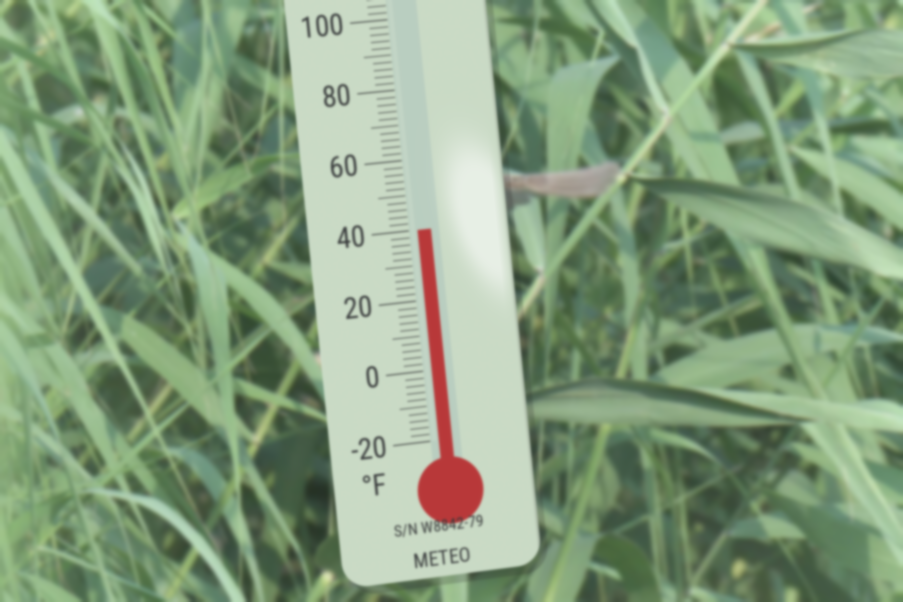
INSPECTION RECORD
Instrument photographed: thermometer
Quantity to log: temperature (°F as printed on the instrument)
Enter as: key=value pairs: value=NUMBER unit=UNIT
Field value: value=40 unit=°F
